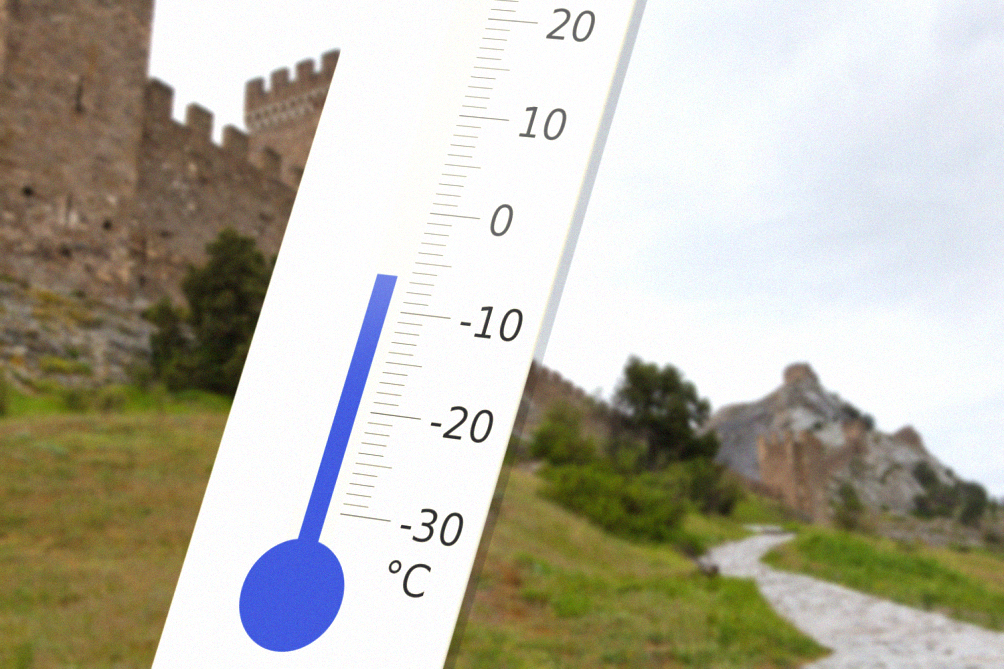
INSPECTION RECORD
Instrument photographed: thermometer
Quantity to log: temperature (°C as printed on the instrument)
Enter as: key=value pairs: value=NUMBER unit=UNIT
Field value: value=-6.5 unit=°C
